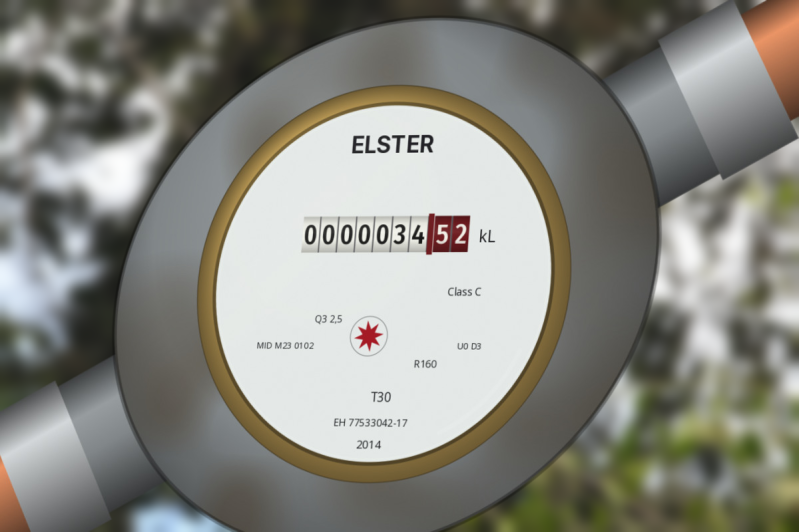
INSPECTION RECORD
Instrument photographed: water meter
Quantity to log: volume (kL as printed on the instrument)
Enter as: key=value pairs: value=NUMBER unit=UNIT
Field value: value=34.52 unit=kL
